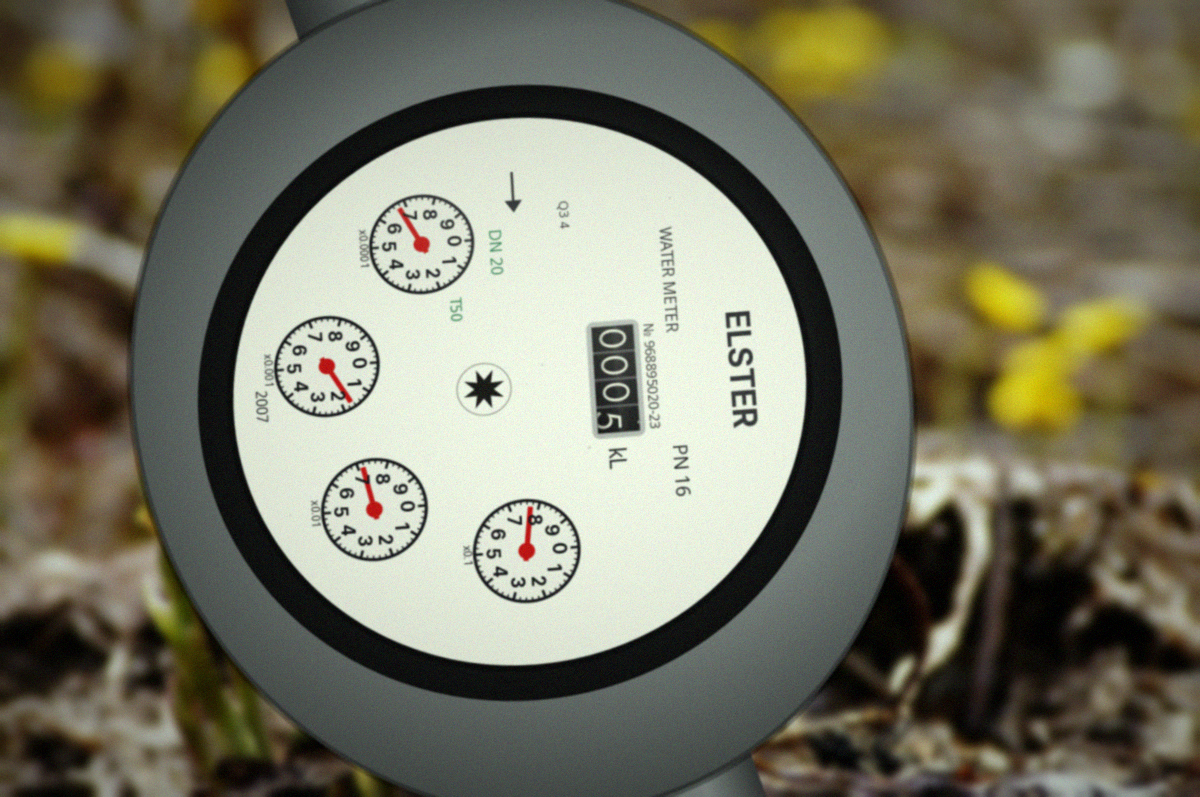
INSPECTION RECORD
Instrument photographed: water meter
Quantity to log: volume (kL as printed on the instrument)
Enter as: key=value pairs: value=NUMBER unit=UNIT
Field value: value=4.7716 unit=kL
